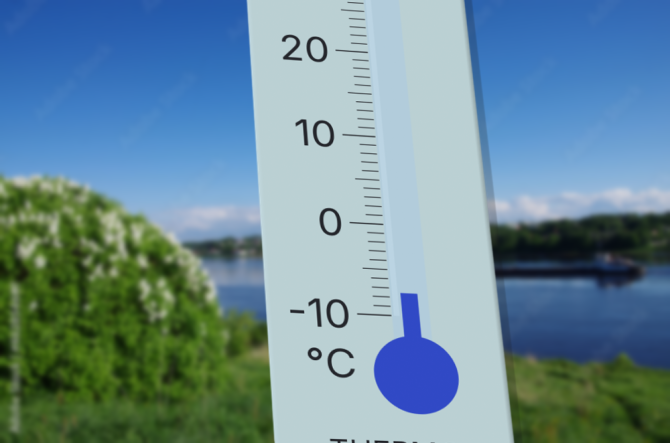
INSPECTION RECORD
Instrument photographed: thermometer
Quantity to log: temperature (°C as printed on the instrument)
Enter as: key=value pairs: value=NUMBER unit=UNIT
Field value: value=-7.5 unit=°C
